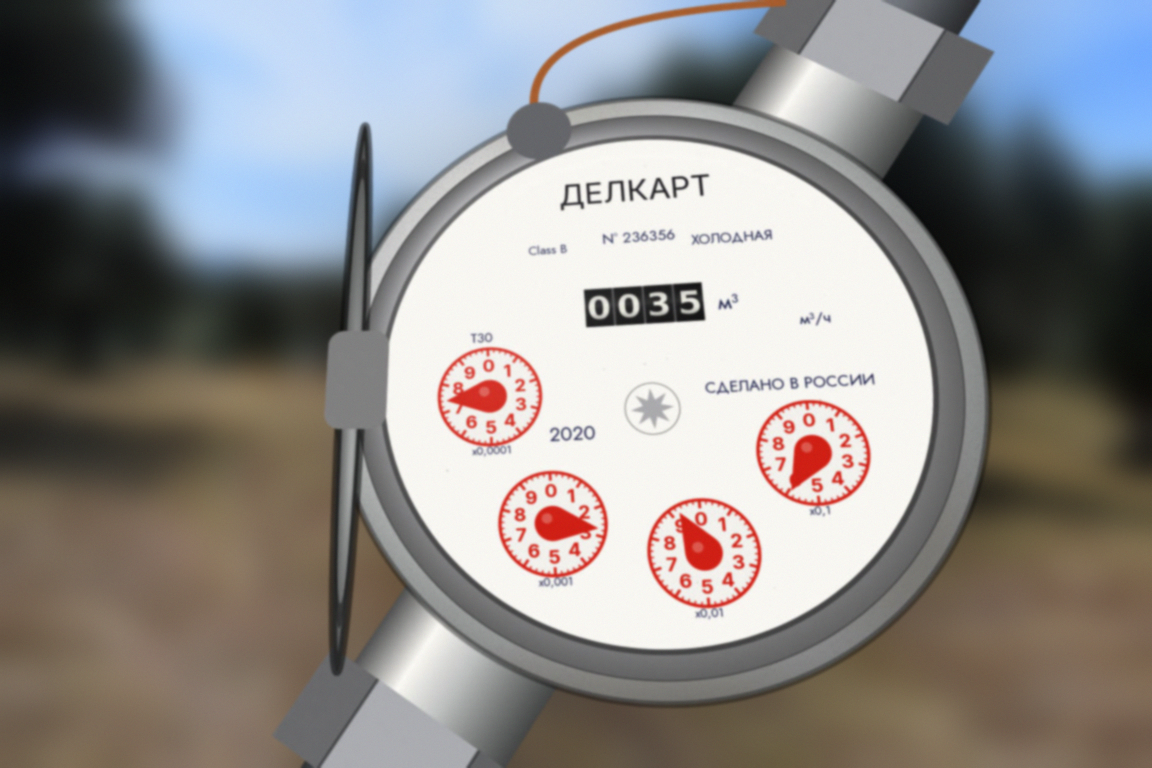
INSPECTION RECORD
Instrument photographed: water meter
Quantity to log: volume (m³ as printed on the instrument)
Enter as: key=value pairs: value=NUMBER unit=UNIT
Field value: value=35.5927 unit=m³
